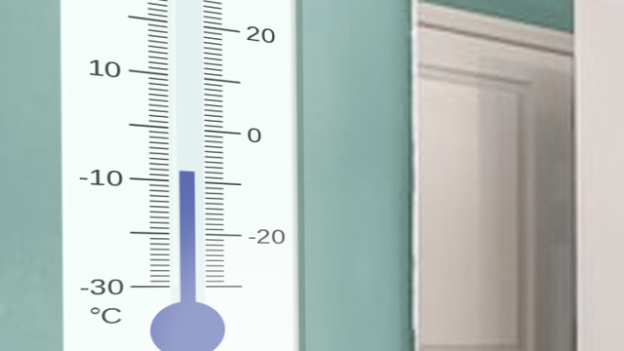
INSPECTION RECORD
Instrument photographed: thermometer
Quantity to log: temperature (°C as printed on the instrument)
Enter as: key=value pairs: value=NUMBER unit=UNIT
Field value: value=-8 unit=°C
